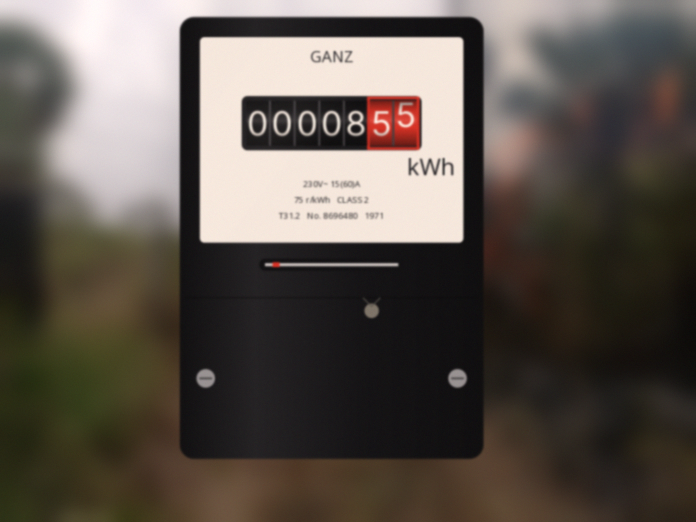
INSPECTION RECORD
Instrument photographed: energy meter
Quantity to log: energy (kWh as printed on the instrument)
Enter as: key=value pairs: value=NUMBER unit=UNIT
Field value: value=8.55 unit=kWh
